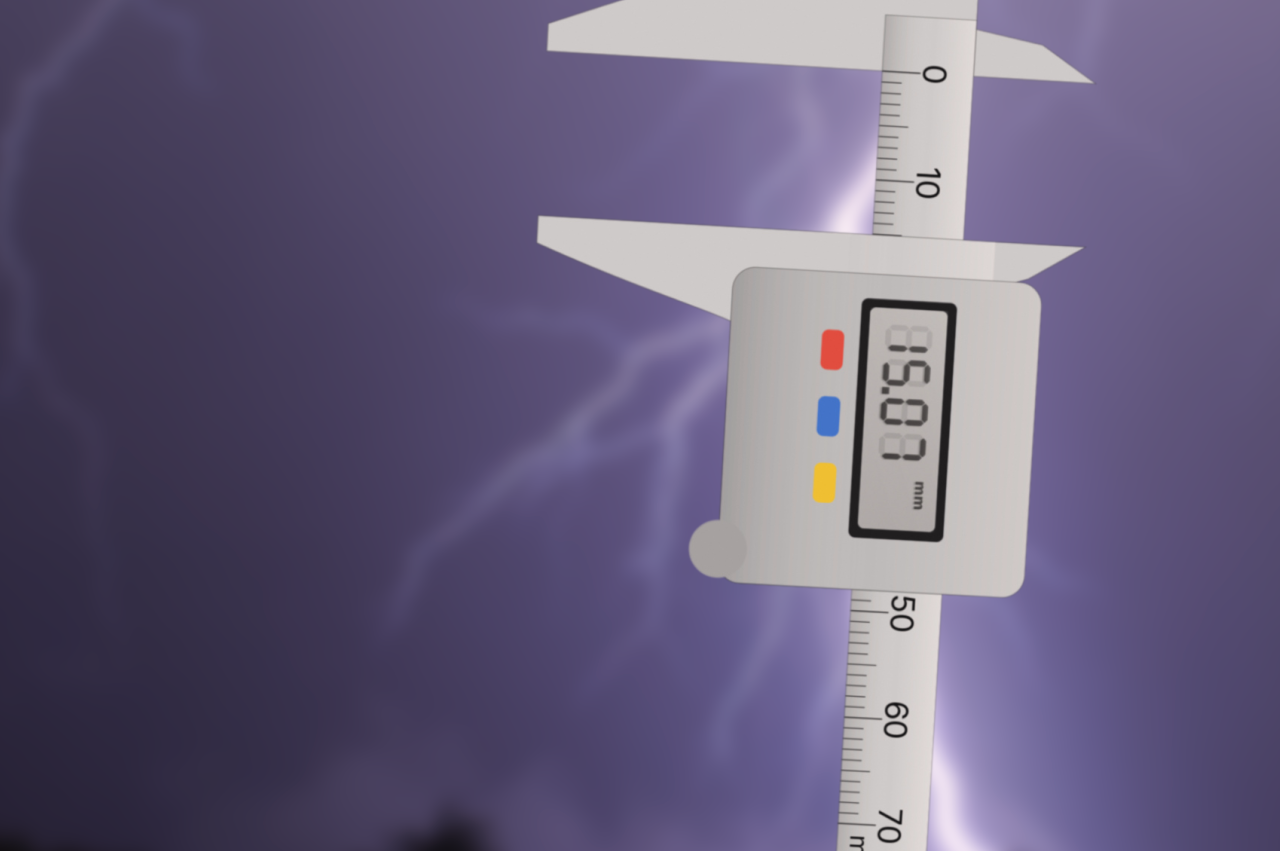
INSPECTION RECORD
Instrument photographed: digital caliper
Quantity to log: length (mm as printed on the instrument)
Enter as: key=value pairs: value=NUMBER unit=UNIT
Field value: value=15.07 unit=mm
